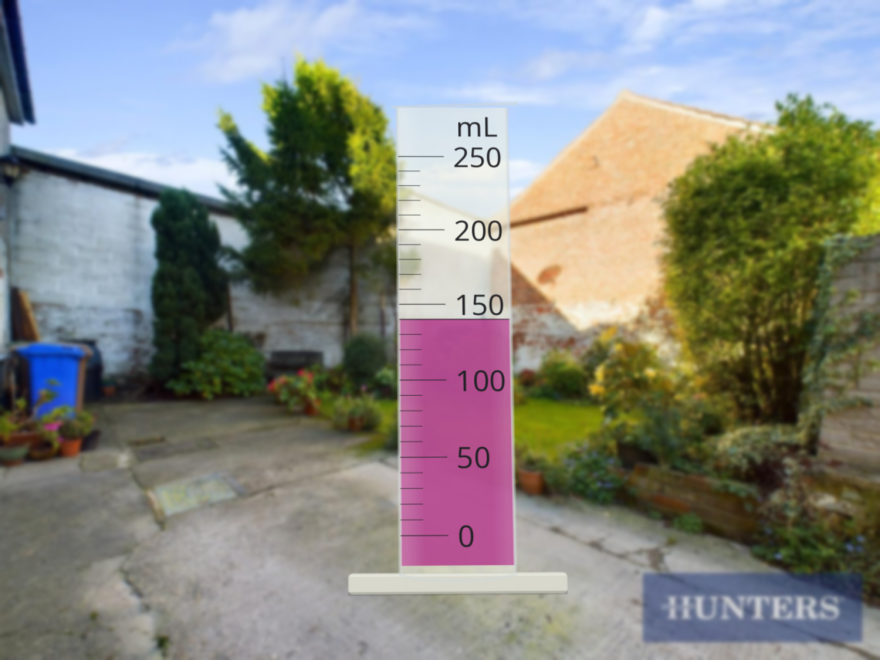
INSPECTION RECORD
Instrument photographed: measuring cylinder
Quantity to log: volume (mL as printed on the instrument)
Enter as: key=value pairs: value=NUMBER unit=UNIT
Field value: value=140 unit=mL
